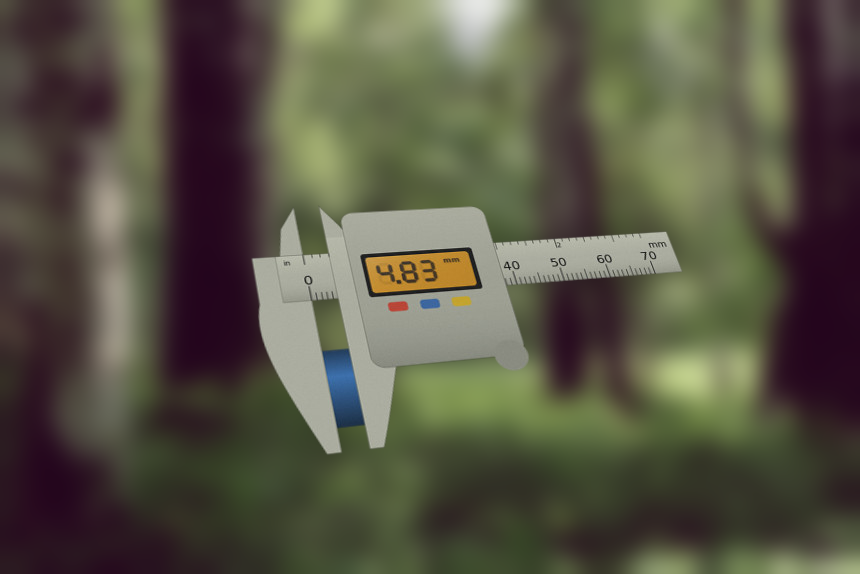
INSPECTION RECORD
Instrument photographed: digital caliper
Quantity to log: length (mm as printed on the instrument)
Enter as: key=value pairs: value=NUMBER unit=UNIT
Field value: value=4.83 unit=mm
